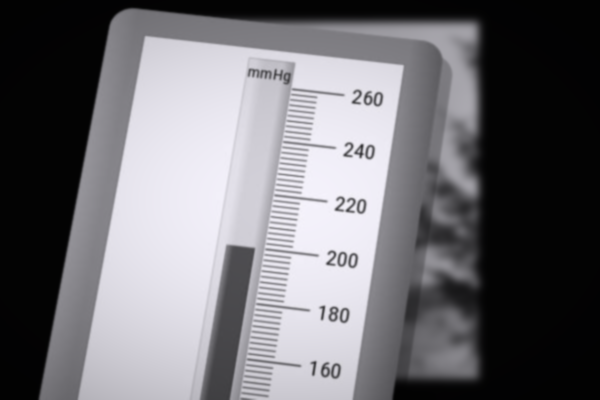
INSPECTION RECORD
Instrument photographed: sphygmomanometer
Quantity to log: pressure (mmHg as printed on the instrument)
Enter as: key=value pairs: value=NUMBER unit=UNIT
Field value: value=200 unit=mmHg
